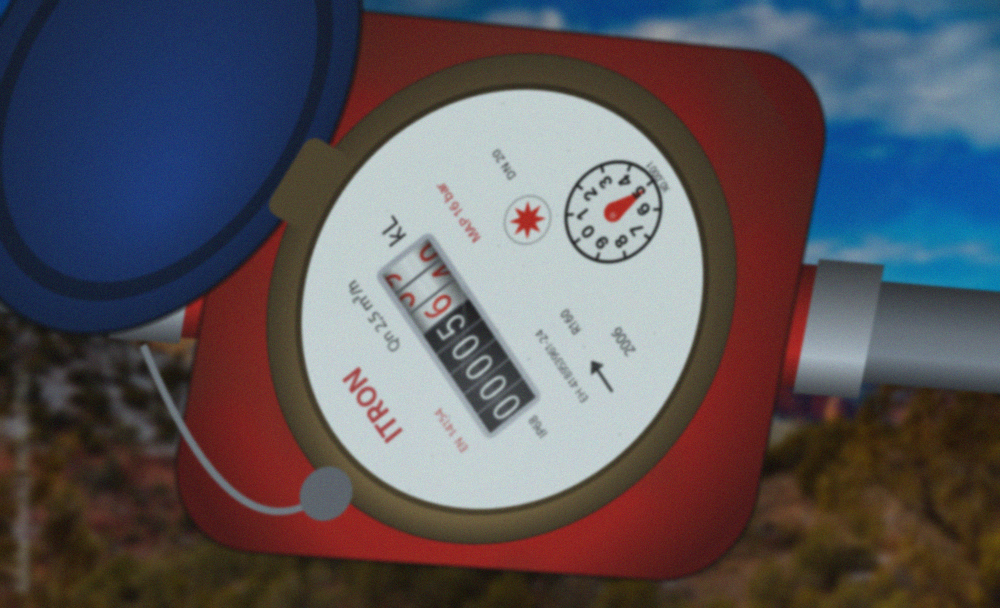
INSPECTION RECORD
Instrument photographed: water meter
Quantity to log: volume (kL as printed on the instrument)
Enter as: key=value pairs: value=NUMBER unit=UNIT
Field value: value=5.6395 unit=kL
